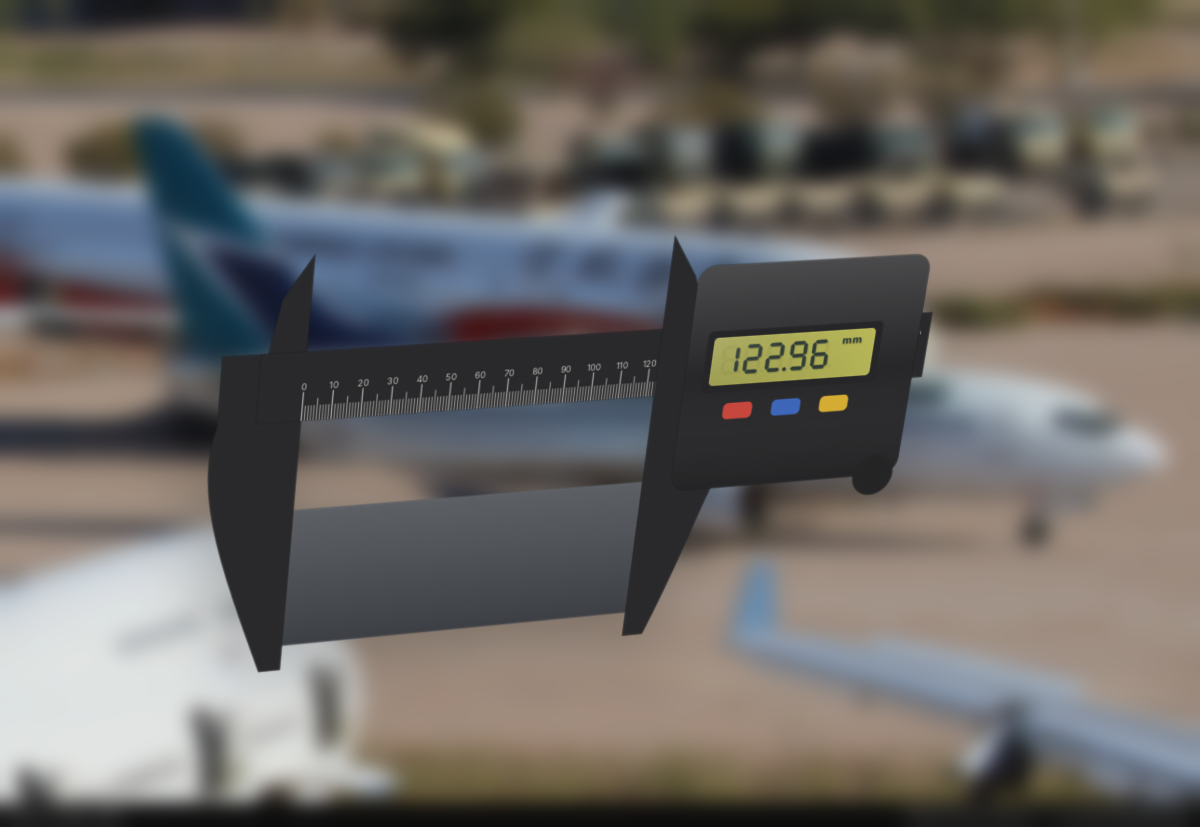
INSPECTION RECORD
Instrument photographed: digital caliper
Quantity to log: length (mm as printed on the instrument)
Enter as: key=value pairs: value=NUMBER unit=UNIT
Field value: value=122.96 unit=mm
